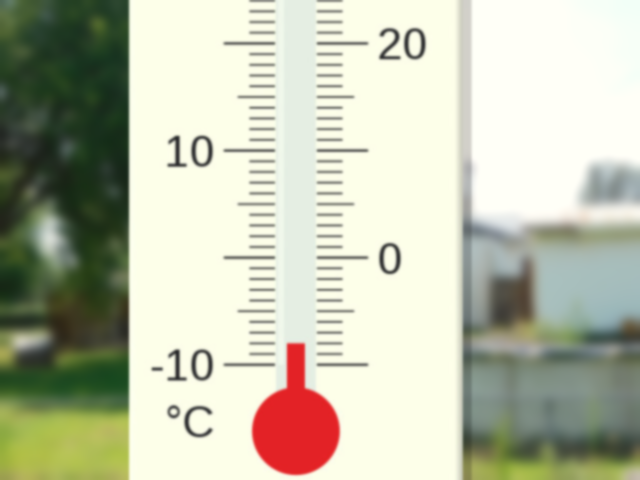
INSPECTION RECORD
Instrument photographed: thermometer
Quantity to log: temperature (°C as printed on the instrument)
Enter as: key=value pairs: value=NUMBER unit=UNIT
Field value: value=-8 unit=°C
